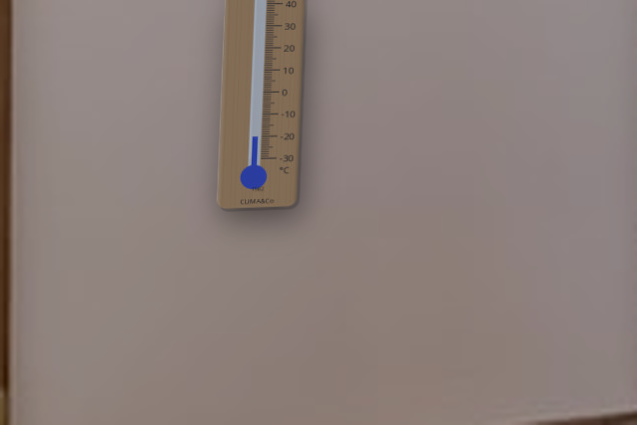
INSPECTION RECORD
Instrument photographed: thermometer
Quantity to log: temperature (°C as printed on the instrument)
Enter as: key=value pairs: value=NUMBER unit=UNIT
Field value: value=-20 unit=°C
